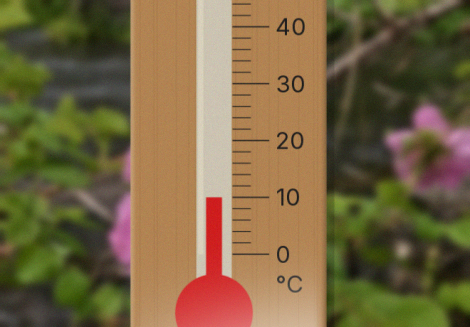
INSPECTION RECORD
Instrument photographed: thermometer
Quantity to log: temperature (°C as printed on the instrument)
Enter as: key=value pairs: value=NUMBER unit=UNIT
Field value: value=10 unit=°C
